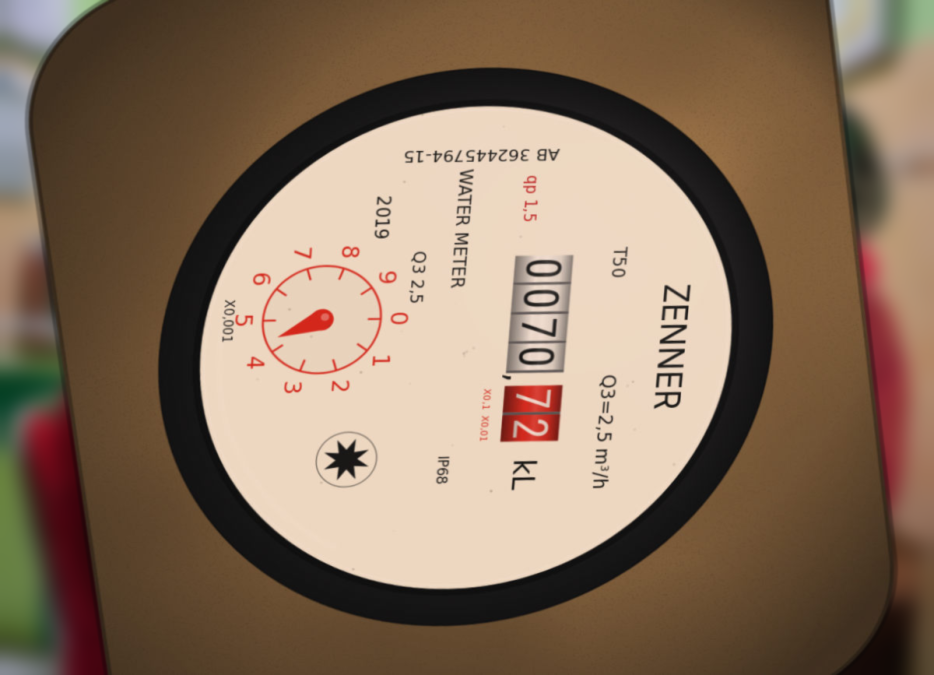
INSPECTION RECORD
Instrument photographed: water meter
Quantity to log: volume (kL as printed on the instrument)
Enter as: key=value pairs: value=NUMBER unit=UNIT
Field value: value=70.724 unit=kL
